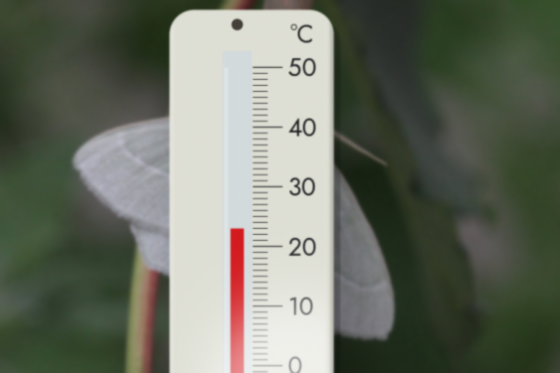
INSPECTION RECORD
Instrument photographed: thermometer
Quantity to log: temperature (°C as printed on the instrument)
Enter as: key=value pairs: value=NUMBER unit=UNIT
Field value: value=23 unit=°C
